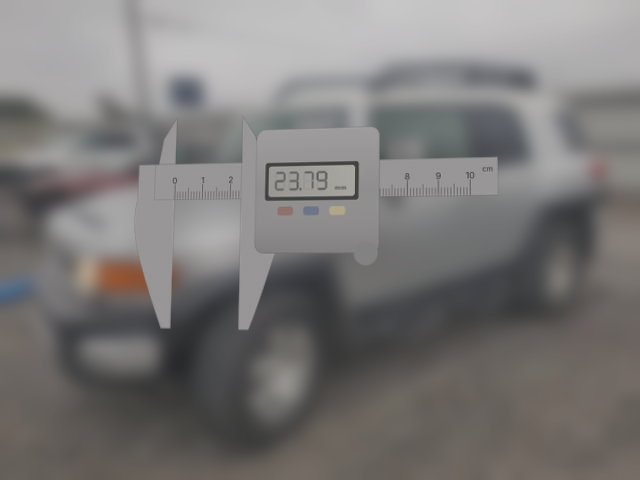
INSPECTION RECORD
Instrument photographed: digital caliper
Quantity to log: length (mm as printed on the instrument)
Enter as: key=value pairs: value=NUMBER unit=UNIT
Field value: value=23.79 unit=mm
